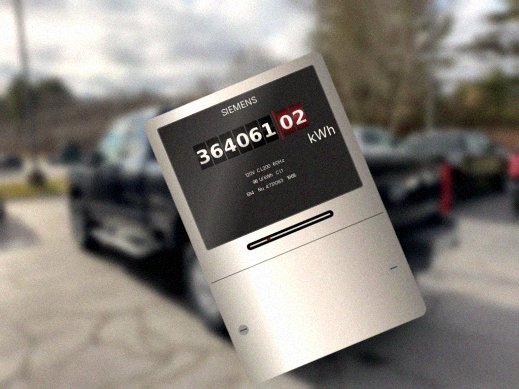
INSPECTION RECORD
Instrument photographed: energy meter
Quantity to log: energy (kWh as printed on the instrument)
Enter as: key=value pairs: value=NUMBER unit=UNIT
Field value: value=364061.02 unit=kWh
